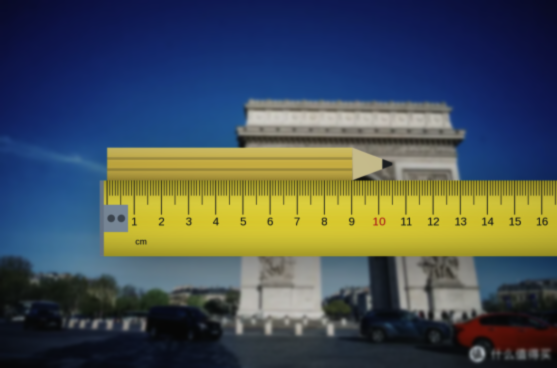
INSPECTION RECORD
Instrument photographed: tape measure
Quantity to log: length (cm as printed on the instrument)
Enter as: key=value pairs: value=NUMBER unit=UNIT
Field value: value=10.5 unit=cm
